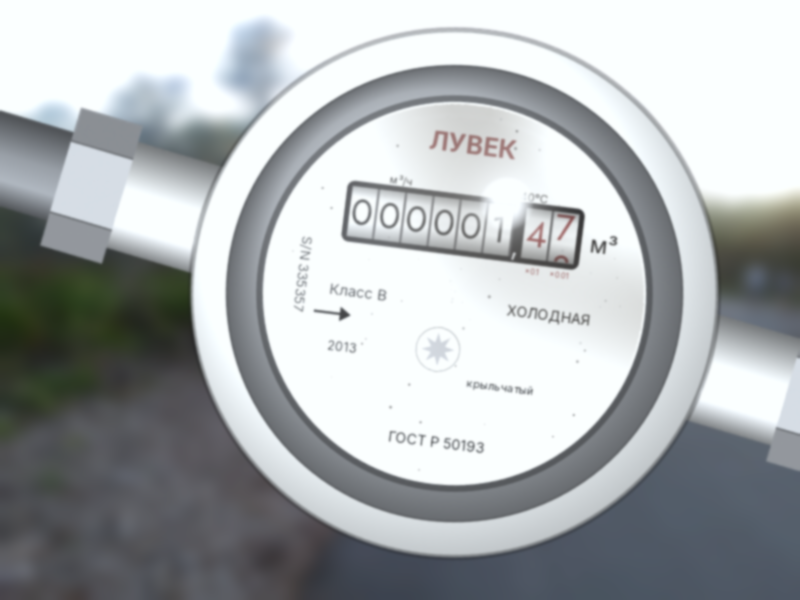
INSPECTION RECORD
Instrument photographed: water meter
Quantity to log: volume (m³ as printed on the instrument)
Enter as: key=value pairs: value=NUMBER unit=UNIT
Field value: value=1.47 unit=m³
